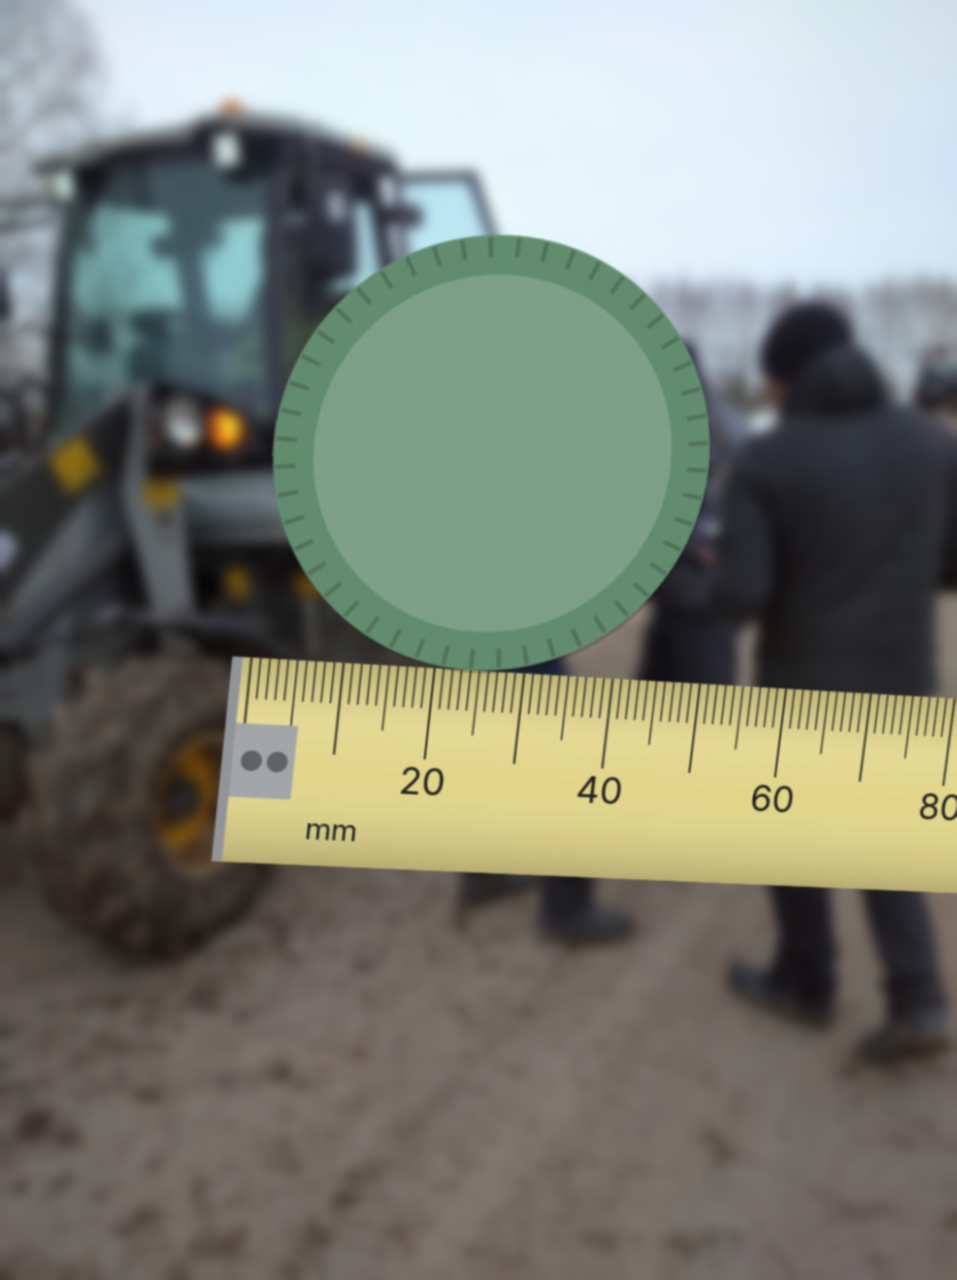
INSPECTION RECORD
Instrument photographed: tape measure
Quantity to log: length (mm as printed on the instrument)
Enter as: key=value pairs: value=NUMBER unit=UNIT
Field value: value=48 unit=mm
